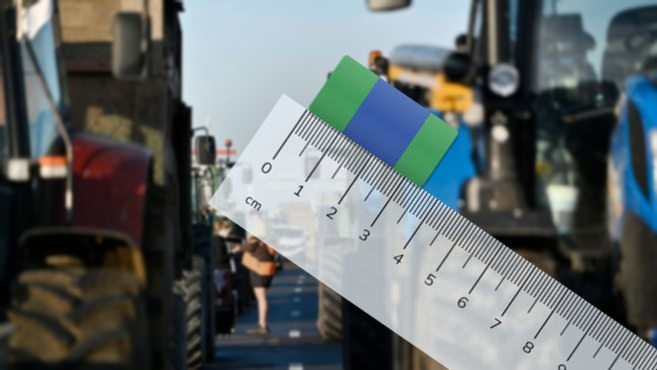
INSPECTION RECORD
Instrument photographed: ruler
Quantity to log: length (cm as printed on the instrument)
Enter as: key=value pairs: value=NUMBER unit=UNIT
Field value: value=3.5 unit=cm
